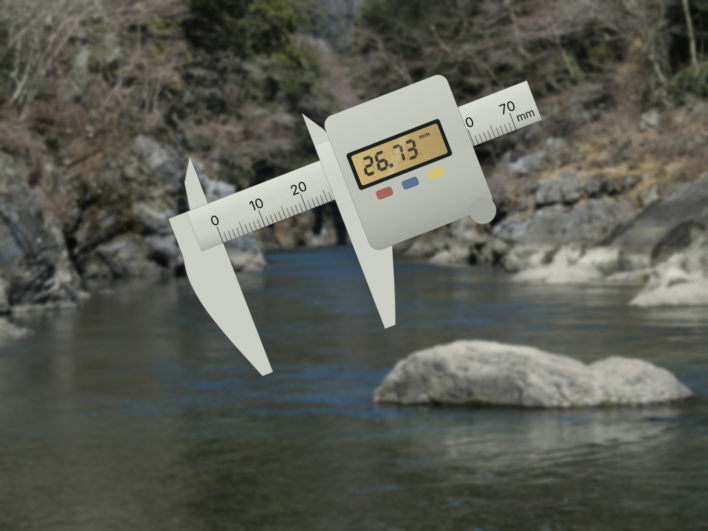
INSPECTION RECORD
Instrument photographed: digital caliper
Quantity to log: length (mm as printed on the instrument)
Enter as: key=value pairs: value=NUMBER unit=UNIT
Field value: value=26.73 unit=mm
